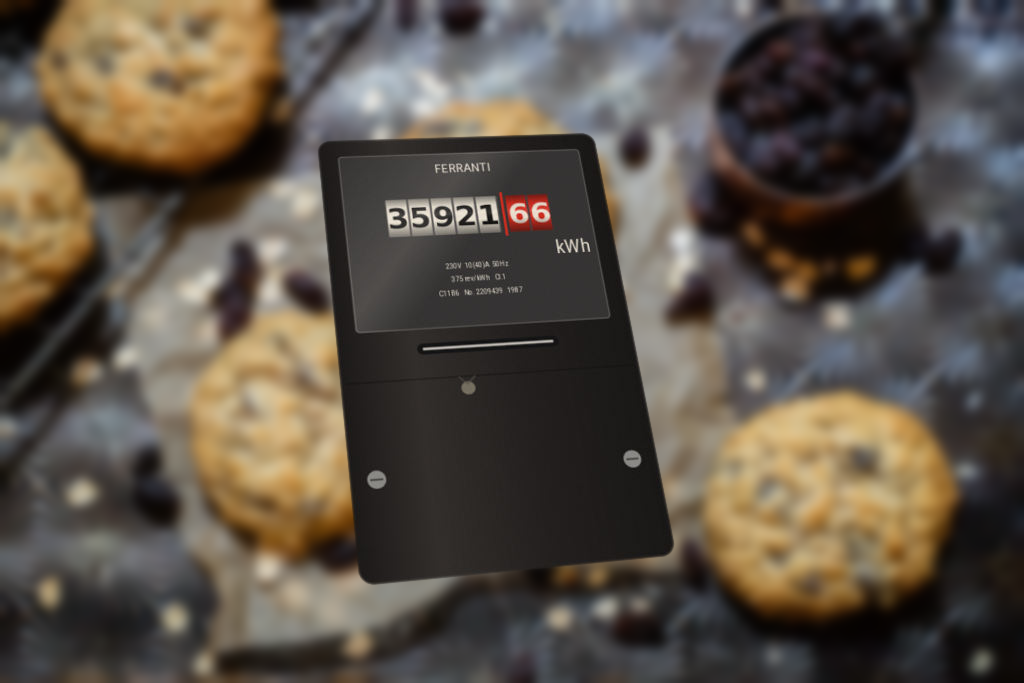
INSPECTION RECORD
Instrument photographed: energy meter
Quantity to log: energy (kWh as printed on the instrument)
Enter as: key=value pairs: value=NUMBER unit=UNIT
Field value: value=35921.66 unit=kWh
